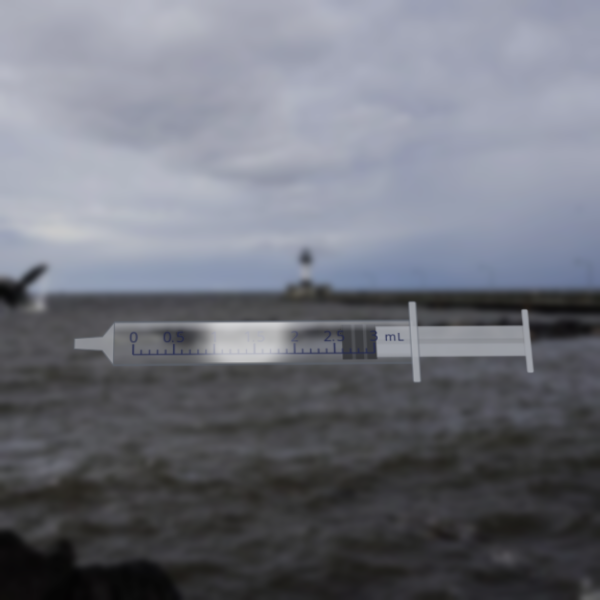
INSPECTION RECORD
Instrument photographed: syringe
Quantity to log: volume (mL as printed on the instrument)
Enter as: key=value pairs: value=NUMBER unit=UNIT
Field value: value=2.6 unit=mL
